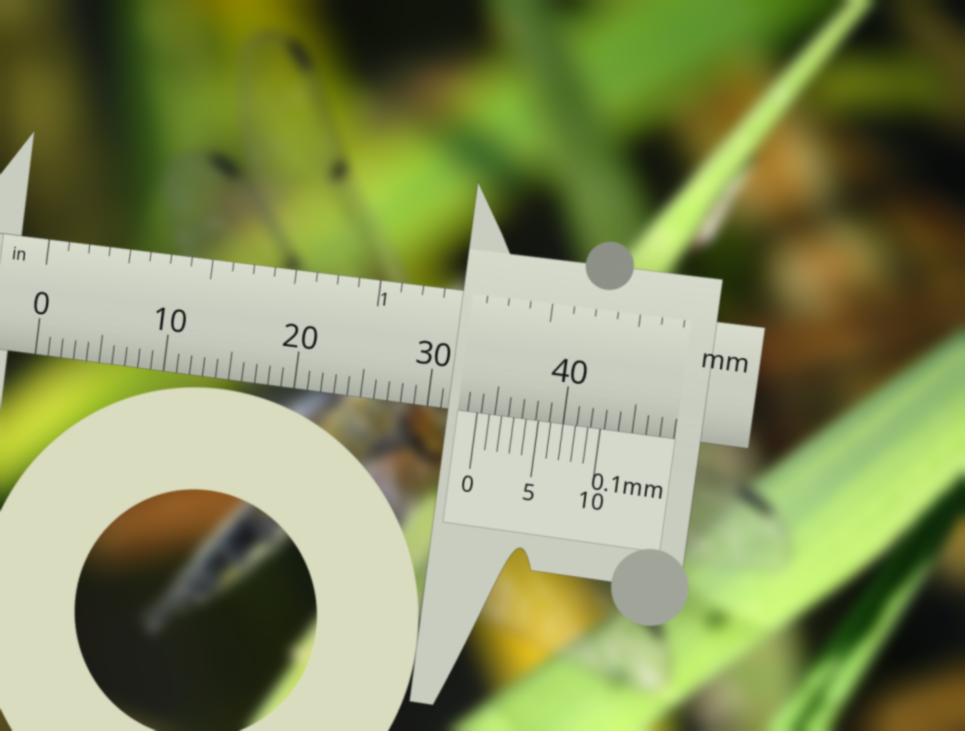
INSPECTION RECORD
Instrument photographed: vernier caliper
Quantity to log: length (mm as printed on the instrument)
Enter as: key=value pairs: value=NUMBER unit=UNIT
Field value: value=33.7 unit=mm
